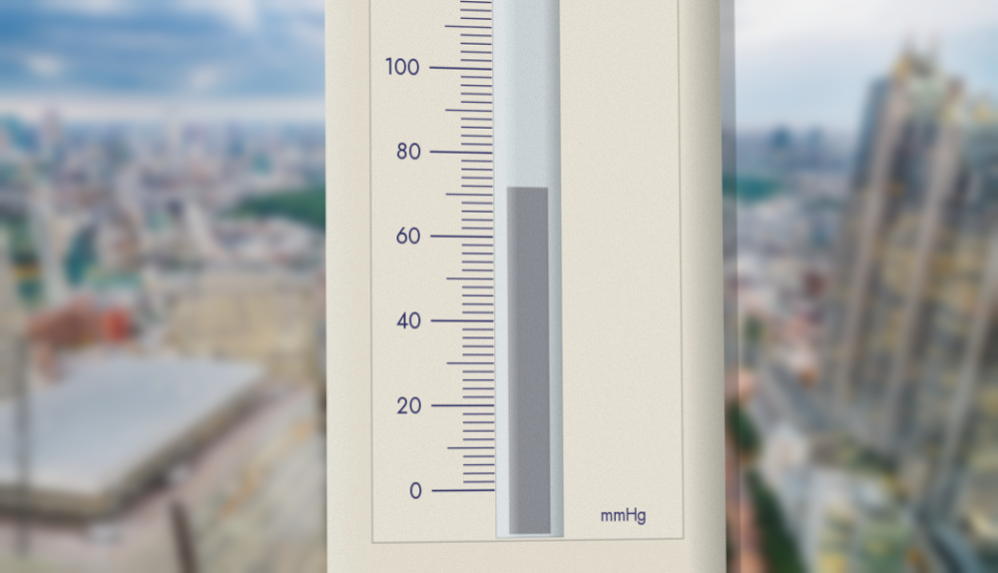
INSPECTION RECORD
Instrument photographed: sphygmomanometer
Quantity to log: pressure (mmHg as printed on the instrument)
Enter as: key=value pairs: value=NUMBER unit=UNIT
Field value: value=72 unit=mmHg
